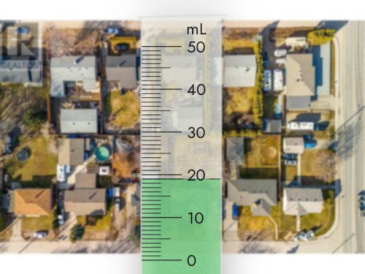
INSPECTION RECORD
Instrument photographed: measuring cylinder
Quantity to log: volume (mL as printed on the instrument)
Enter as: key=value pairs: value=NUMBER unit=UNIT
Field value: value=19 unit=mL
